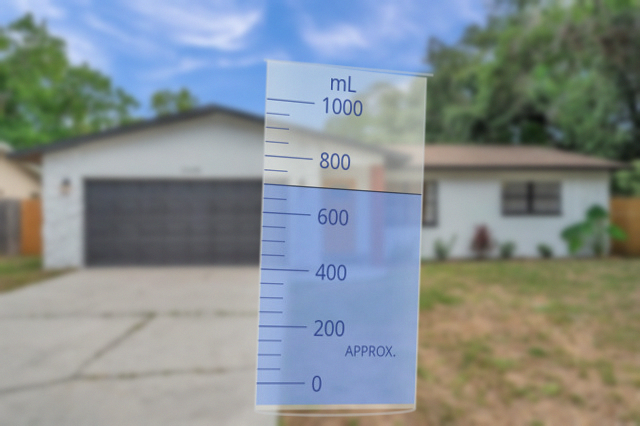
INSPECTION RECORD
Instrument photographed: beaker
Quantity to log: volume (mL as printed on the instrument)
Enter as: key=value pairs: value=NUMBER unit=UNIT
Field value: value=700 unit=mL
